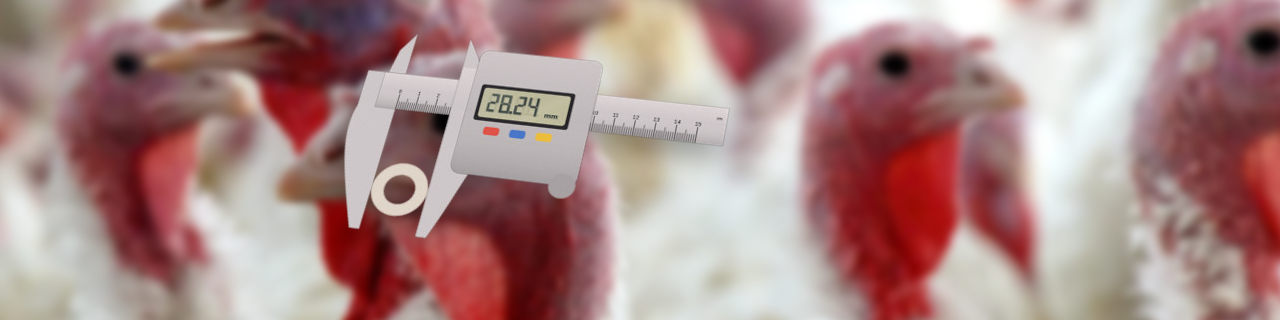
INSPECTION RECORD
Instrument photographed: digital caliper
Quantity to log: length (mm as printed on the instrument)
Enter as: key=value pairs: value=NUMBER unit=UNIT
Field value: value=28.24 unit=mm
